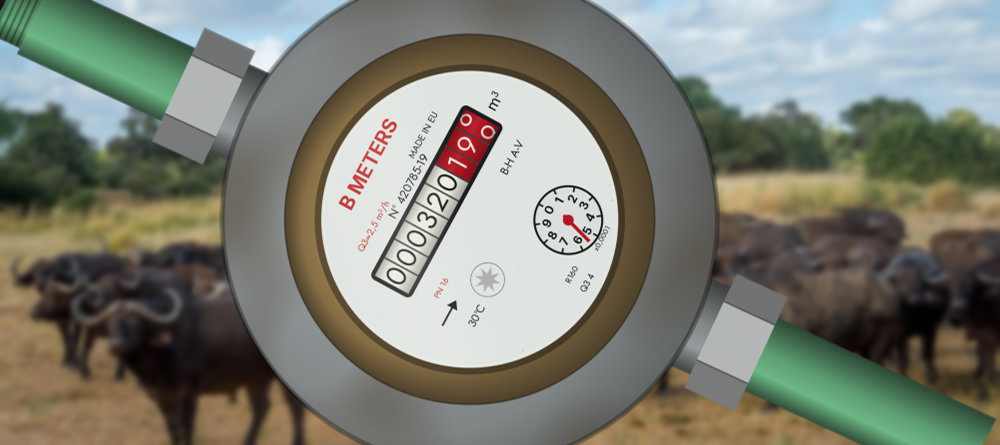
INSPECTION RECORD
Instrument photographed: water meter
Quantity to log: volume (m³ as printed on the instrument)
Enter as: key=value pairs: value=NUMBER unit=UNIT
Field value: value=320.1985 unit=m³
